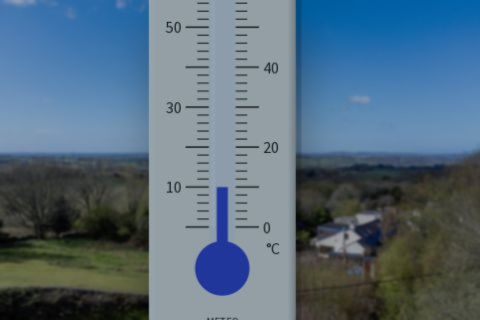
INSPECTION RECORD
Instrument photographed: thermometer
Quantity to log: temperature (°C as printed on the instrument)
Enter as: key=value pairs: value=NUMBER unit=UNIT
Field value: value=10 unit=°C
